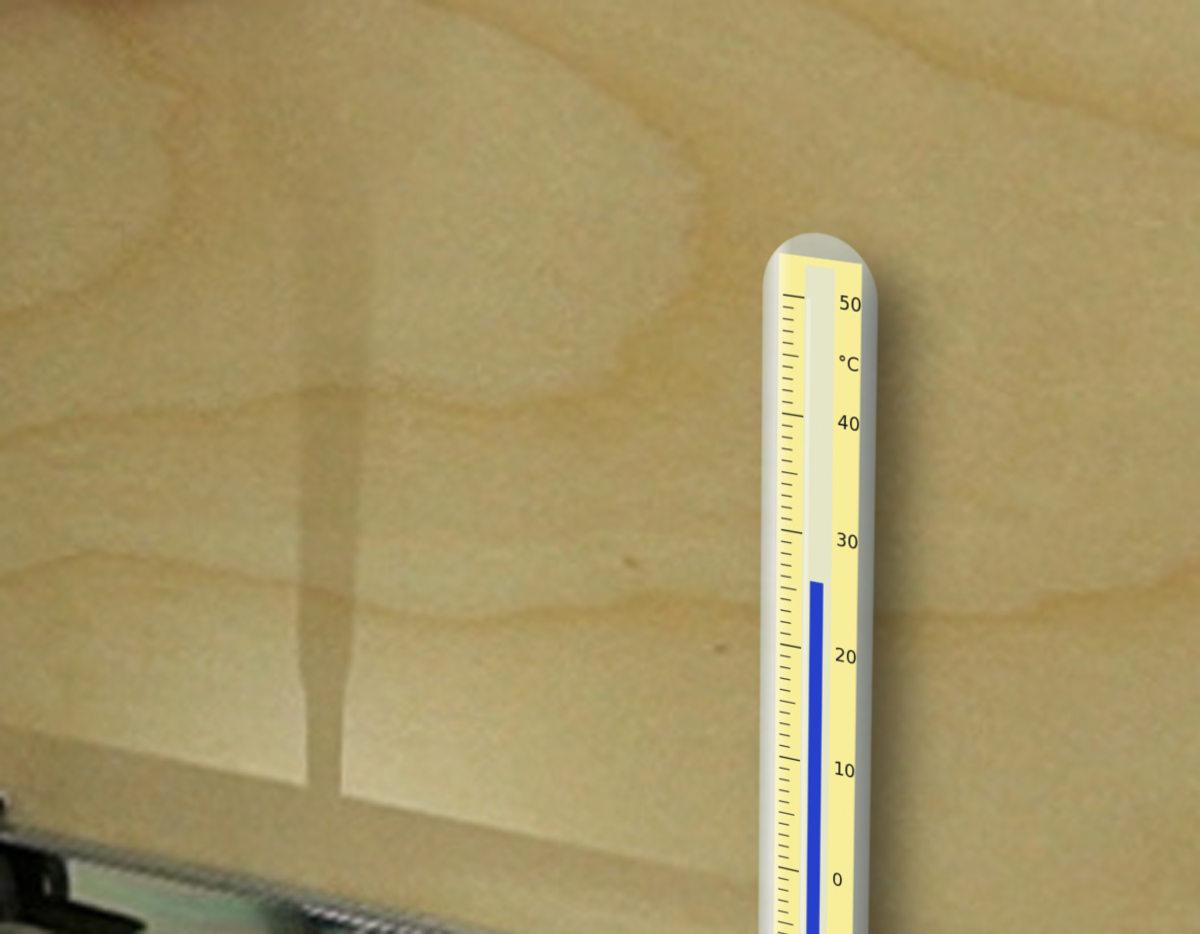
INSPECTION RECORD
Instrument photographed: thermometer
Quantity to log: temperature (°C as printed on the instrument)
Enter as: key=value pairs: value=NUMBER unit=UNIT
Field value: value=26 unit=°C
